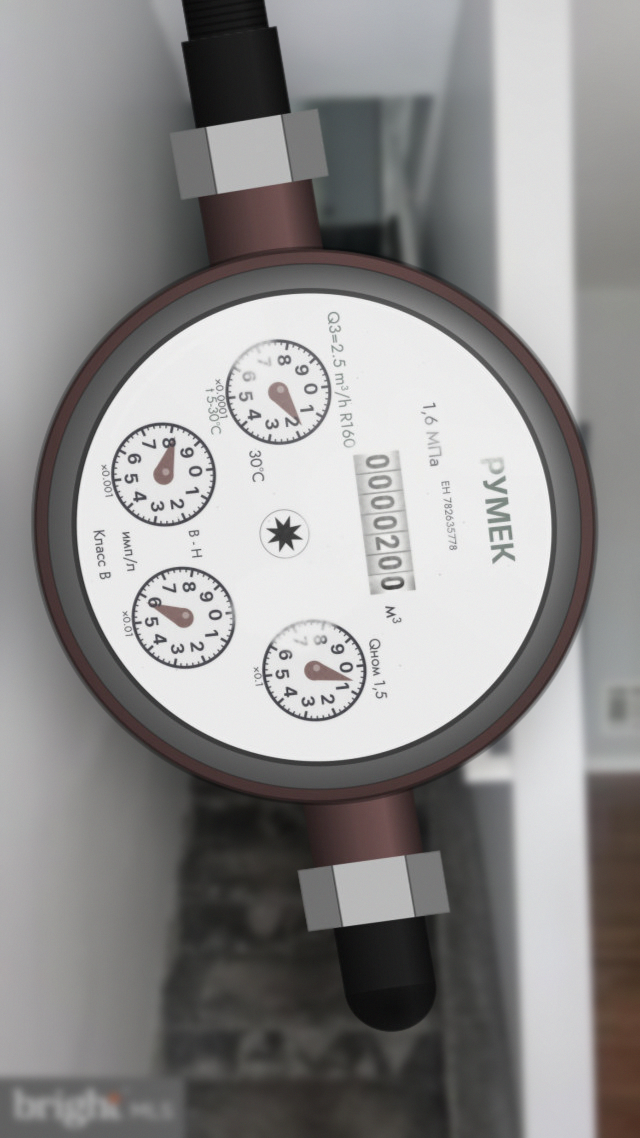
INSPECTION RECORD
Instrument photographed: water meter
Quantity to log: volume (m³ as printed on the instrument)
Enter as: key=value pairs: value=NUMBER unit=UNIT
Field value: value=200.0581 unit=m³
